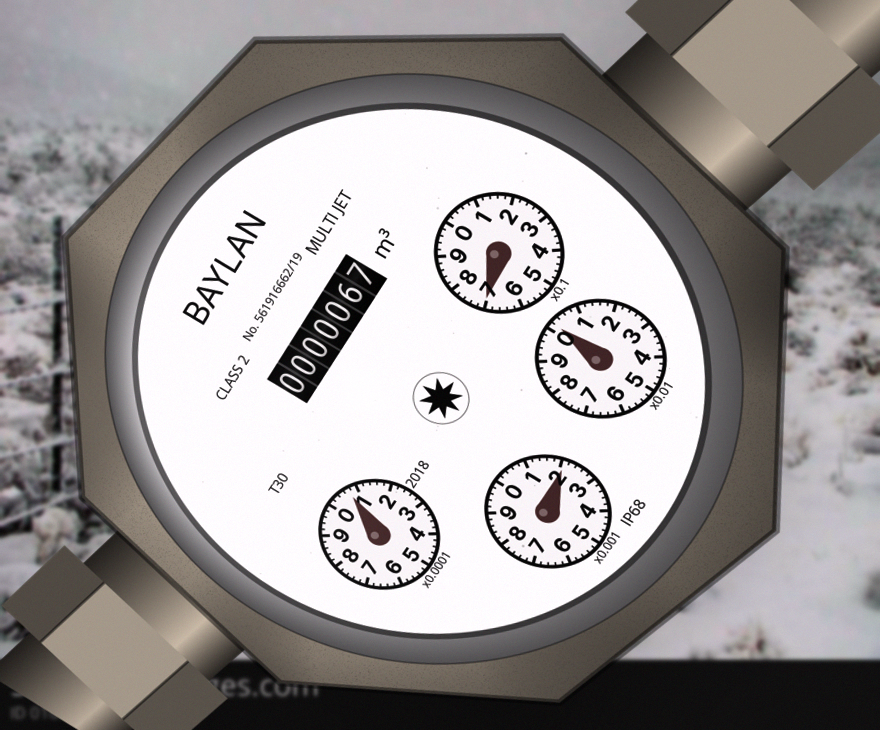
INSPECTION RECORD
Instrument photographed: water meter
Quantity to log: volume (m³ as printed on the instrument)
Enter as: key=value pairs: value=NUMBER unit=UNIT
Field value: value=67.7020 unit=m³
